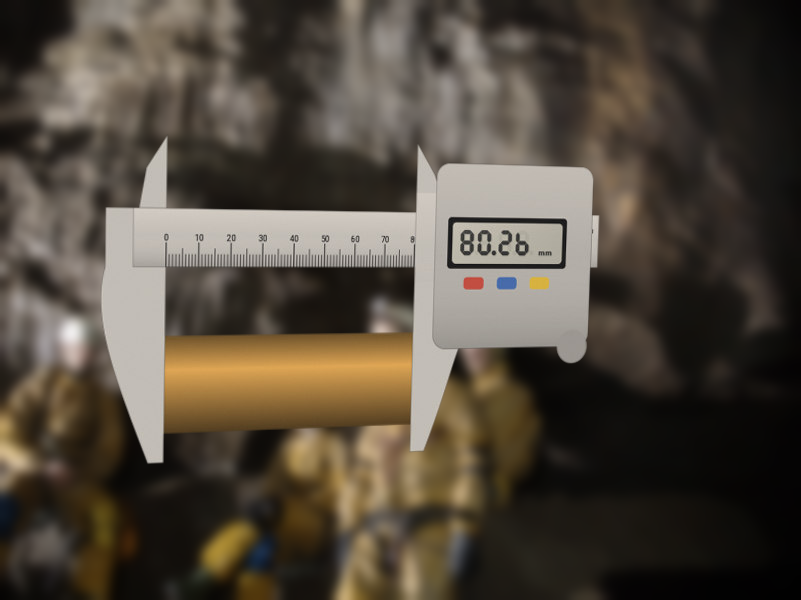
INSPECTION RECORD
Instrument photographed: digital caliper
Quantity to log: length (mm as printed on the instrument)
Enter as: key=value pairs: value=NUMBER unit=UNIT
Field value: value=80.26 unit=mm
